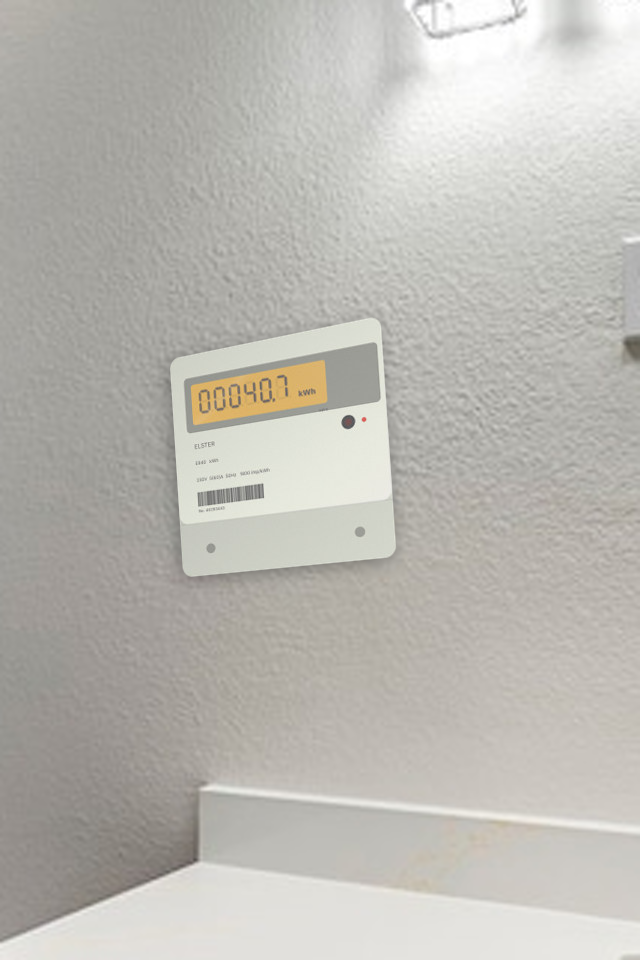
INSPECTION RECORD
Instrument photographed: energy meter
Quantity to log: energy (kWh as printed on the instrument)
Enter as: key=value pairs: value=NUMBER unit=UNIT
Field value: value=40.7 unit=kWh
